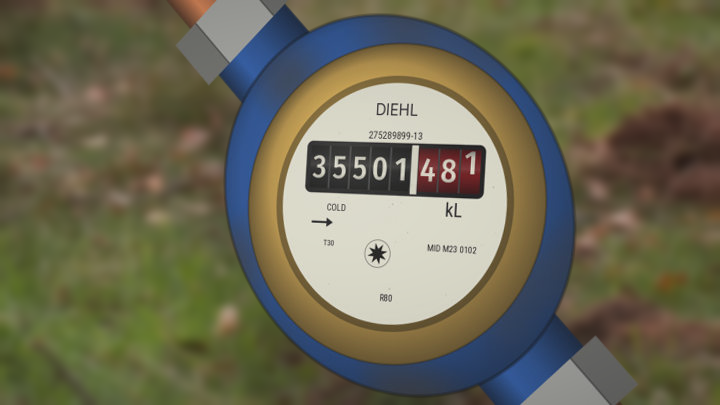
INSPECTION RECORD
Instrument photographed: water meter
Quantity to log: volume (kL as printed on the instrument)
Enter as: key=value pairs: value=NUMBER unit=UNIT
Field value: value=35501.481 unit=kL
